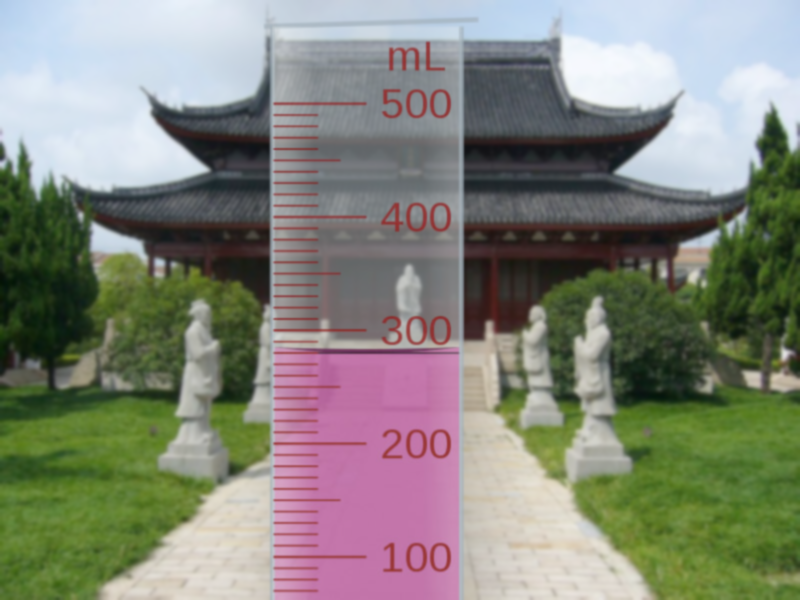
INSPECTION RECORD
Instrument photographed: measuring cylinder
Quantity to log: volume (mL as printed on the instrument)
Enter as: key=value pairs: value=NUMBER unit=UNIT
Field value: value=280 unit=mL
